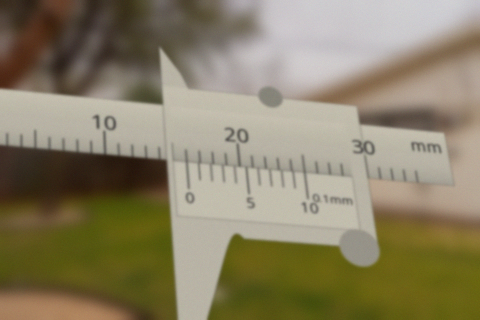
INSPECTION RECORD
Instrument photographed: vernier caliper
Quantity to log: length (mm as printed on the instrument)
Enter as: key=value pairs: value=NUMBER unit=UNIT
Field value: value=16.0 unit=mm
